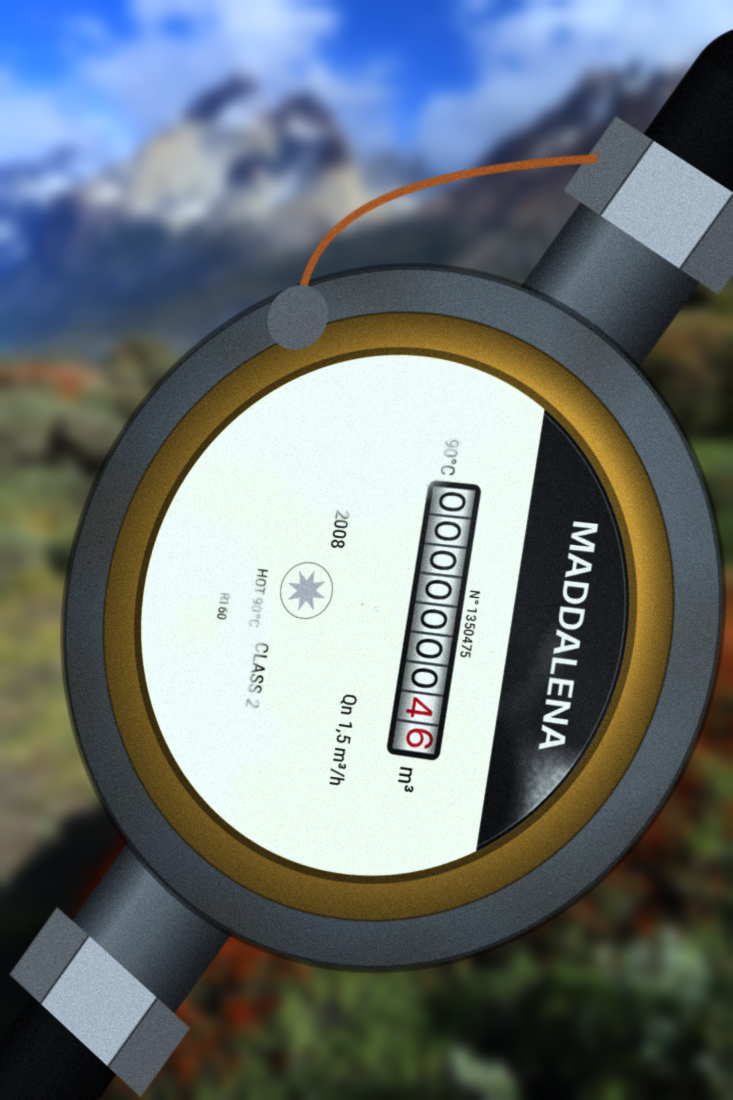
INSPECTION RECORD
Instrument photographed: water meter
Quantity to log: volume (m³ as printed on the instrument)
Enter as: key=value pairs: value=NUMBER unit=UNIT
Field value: value=0.46 unit=m³
